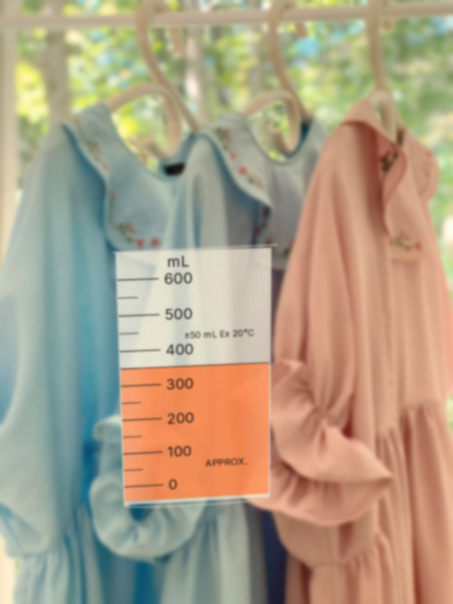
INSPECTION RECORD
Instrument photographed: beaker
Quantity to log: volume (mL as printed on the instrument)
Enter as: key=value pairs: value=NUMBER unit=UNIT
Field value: value=350 unit=mL
